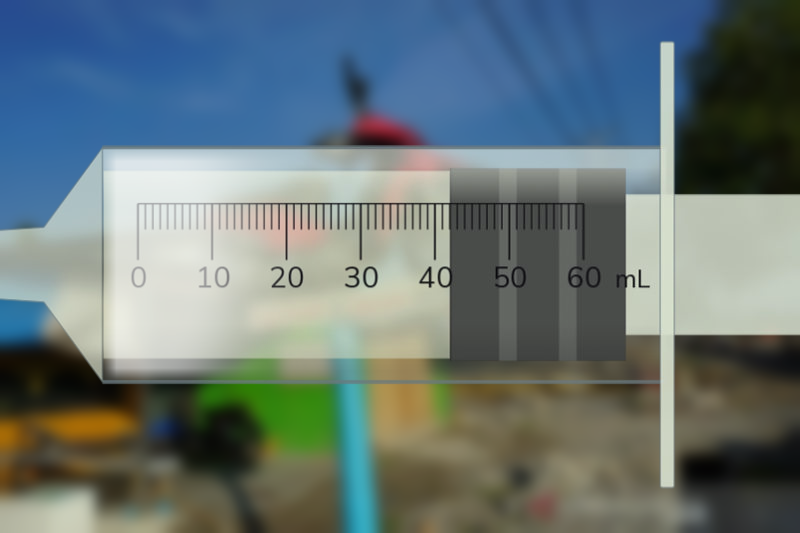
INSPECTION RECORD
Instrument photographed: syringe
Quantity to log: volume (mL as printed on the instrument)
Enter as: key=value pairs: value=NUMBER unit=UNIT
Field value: value=42 unit=mL
